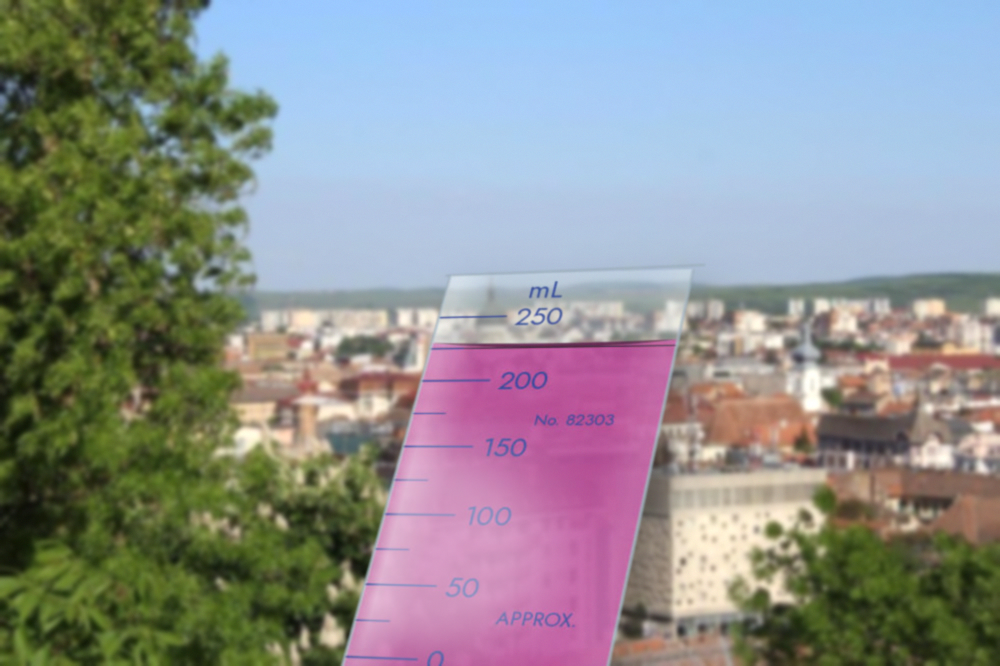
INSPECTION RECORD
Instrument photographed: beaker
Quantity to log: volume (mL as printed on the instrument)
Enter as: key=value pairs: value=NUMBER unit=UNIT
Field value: value=225 unit=mL
